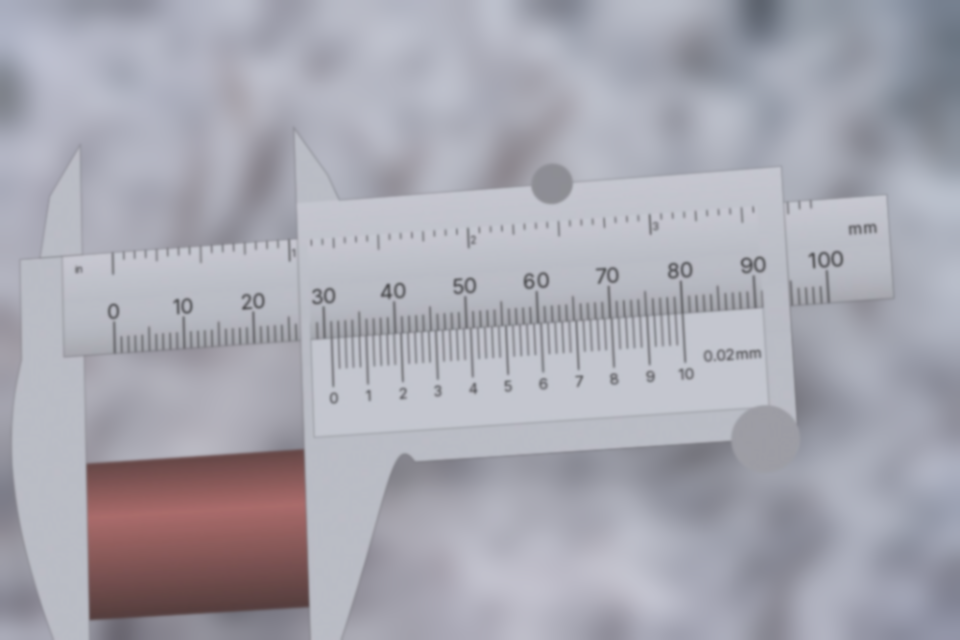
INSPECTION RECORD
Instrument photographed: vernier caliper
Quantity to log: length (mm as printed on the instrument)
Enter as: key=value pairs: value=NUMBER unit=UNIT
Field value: value=31.0 unit=mm
